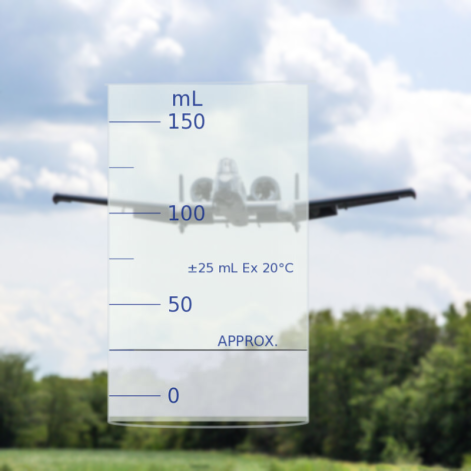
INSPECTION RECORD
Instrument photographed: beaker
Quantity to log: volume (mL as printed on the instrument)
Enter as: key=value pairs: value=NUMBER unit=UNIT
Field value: value=25 unit=mL
